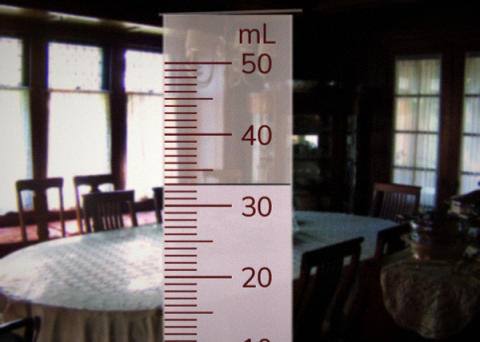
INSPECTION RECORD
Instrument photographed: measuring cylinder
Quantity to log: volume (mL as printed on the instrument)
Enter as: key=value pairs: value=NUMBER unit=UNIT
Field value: value=33 unit=mL
